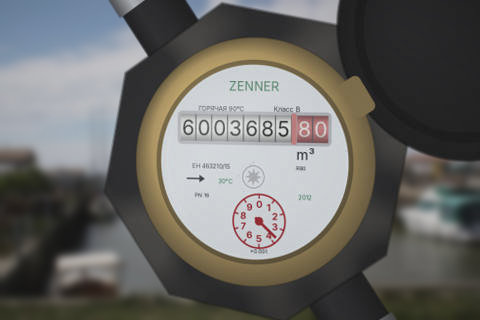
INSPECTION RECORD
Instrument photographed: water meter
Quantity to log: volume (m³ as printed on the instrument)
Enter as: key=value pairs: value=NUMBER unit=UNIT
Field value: value=6003685.803 unit=m³
